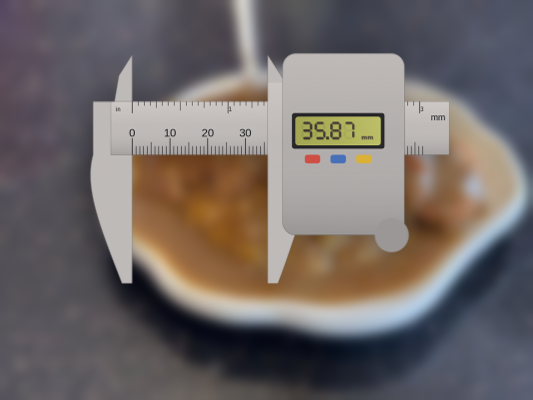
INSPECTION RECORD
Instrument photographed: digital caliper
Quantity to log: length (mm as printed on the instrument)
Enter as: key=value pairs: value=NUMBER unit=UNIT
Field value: value=35.87 unit=mm
